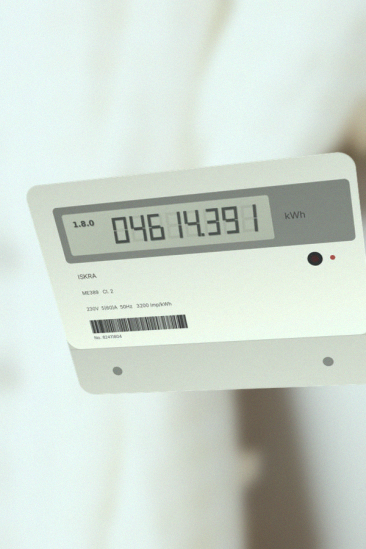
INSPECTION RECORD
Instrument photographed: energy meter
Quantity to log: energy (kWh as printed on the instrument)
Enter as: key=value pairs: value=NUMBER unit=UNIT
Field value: value=4614.391 unit=kWh
